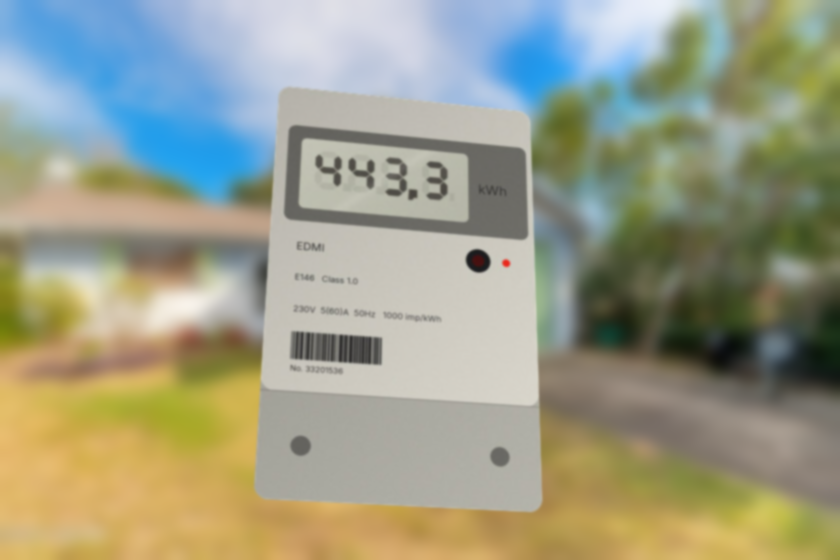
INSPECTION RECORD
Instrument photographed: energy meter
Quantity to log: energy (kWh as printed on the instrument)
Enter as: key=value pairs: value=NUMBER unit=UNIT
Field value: value=443.3 unit=kWh
